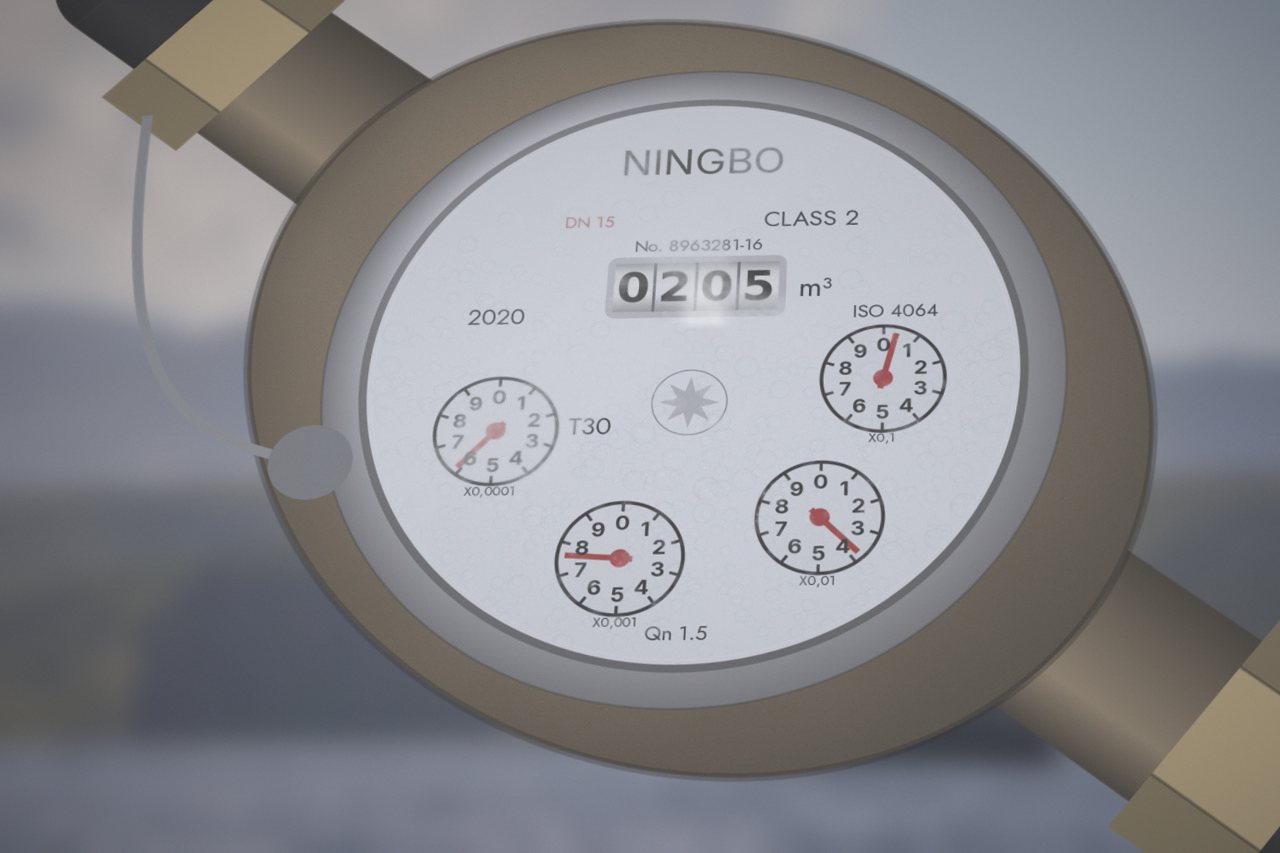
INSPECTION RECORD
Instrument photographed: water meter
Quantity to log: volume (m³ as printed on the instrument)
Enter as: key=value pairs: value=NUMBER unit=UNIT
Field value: value=205.0376 unit=m³
